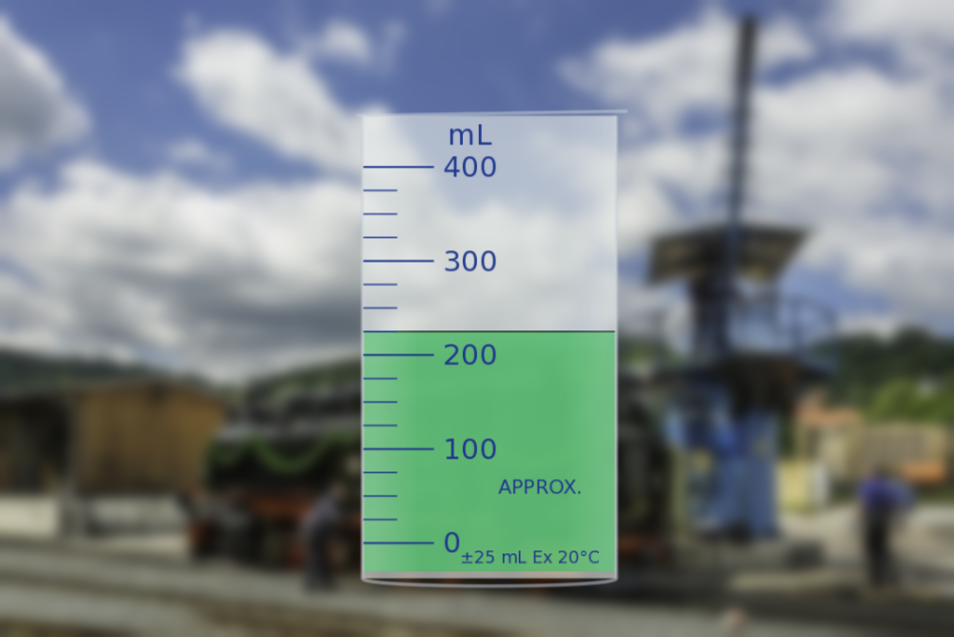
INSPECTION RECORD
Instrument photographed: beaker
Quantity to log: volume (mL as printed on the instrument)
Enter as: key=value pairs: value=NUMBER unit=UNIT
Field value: value=225 unit=mL
